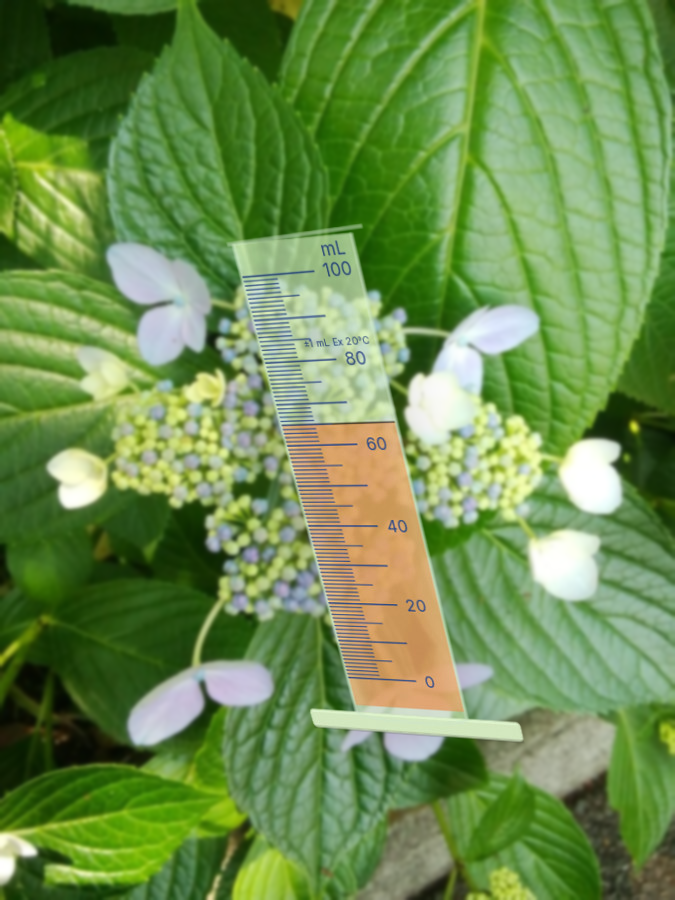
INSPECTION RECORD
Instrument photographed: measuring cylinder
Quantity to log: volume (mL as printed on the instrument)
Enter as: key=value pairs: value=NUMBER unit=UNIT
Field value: value=65 unit=mL
